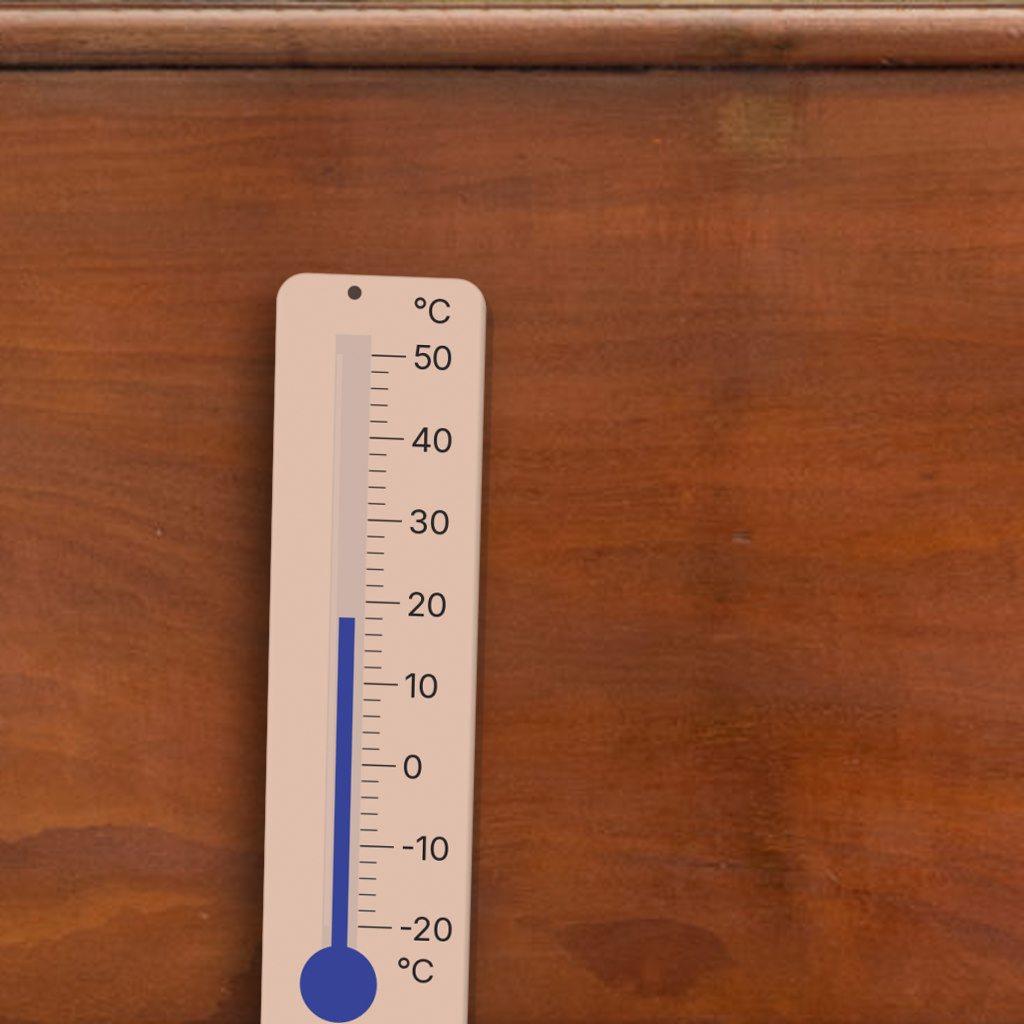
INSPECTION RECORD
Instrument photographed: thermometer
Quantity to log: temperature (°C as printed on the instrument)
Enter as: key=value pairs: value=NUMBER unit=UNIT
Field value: value=18 unit=°C
